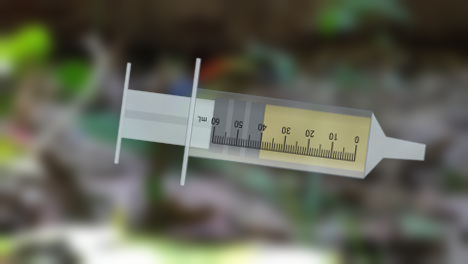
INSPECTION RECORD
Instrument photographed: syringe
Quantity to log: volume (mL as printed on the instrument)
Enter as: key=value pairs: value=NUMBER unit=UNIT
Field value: value=40 unit=mL
